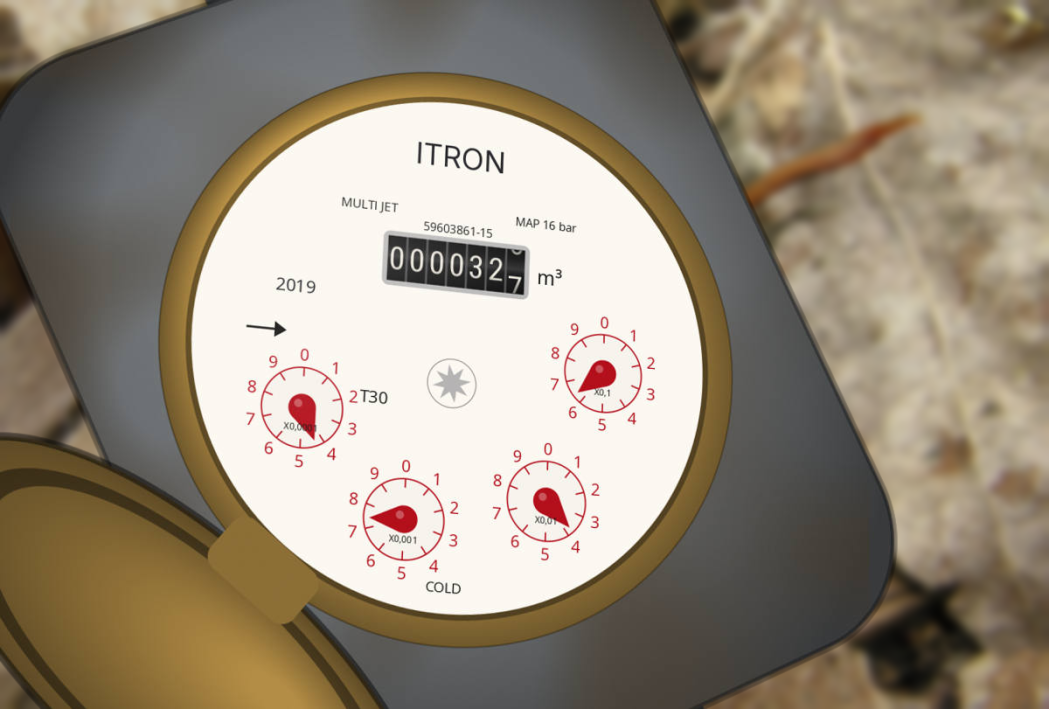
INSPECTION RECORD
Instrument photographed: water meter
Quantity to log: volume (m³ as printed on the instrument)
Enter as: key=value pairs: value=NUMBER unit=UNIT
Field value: value=326.6374 unit=m³
